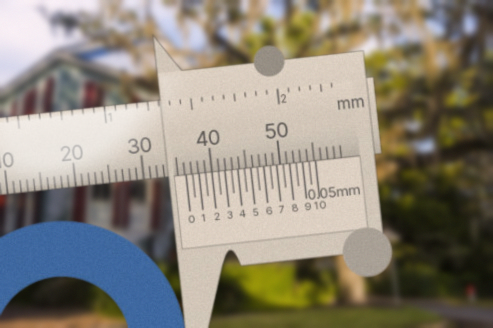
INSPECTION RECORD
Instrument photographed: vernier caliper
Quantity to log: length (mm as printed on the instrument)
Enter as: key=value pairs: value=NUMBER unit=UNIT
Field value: value=36.2 unit=mm
